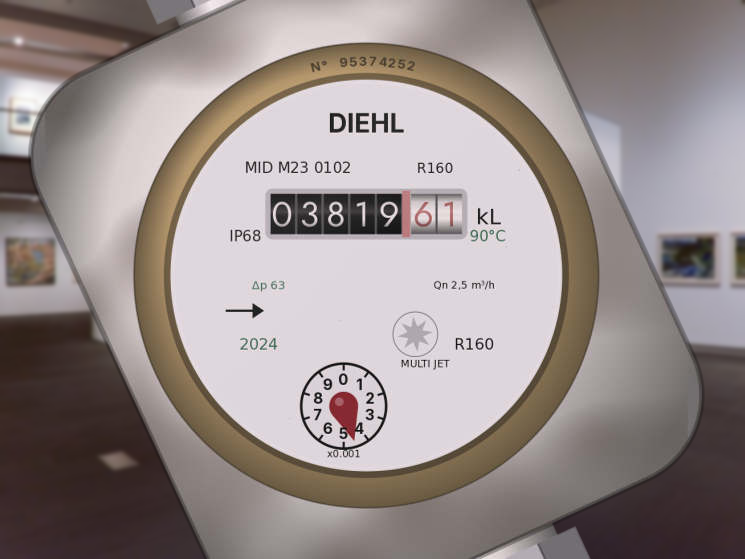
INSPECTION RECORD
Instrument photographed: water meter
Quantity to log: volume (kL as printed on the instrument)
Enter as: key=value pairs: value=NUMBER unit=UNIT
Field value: value=3819.614 unit=kL
